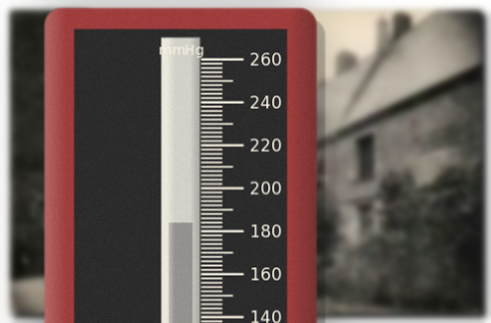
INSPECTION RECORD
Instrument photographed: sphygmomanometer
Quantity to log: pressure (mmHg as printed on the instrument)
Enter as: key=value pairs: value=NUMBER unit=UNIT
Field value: value=184 unit=mmHg
